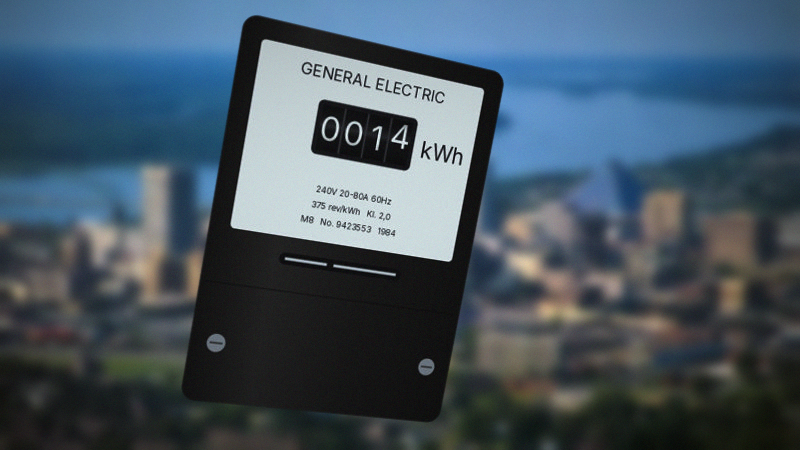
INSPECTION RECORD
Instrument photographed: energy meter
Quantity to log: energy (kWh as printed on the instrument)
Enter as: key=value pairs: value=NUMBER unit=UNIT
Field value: value=14 unit=kWh
